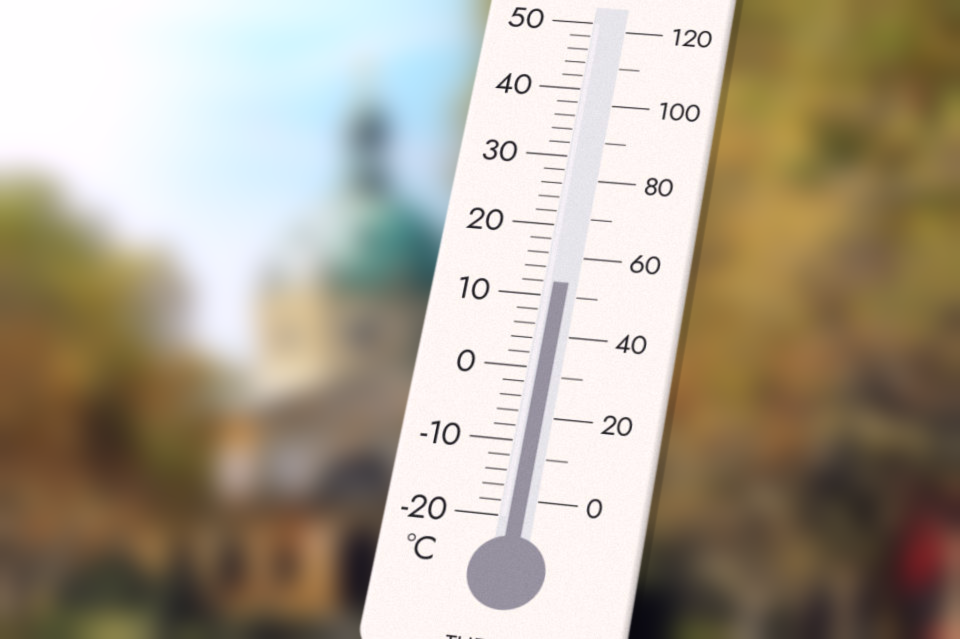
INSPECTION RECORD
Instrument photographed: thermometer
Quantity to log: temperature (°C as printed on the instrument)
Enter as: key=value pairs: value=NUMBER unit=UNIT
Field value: value=12 unit=°C
